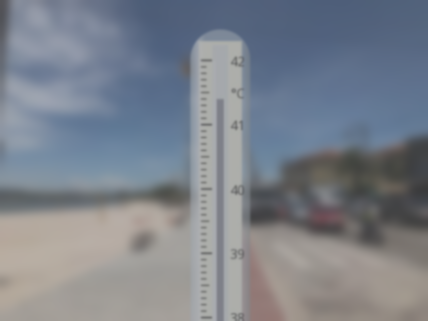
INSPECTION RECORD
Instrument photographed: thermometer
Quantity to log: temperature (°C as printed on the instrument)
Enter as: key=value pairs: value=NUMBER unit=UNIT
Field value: value=41.4 unit=°C
